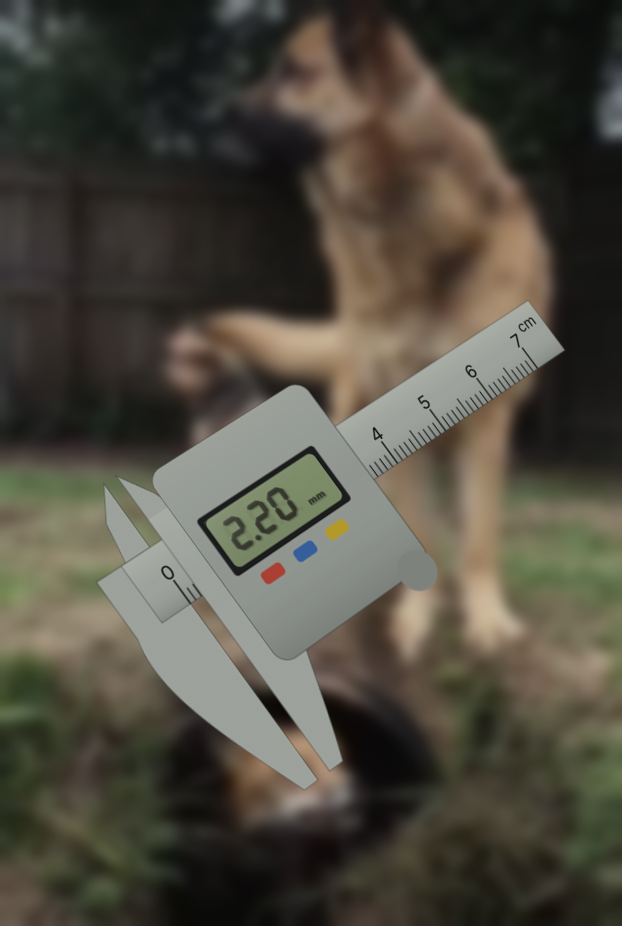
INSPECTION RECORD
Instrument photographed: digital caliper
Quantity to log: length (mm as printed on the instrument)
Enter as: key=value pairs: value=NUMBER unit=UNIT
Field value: value=2.20 unit=mm
